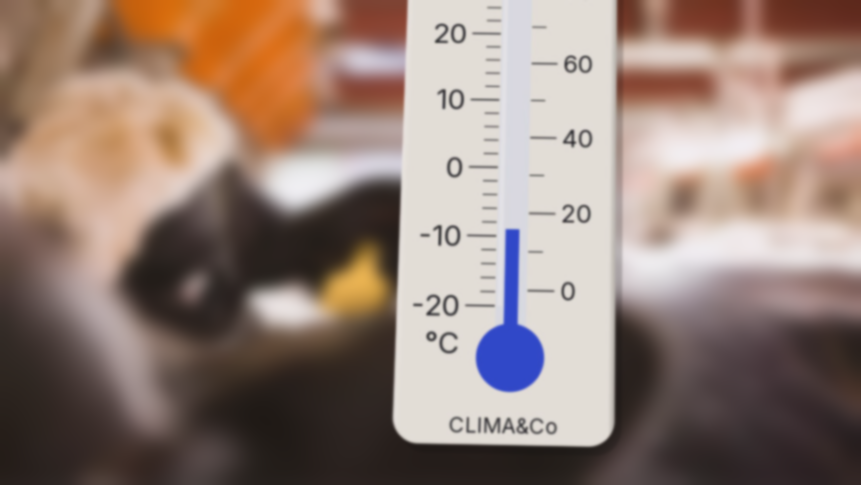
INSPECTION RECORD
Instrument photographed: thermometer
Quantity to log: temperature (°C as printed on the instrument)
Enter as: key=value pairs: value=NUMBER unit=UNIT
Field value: value=-9 unit=°C
